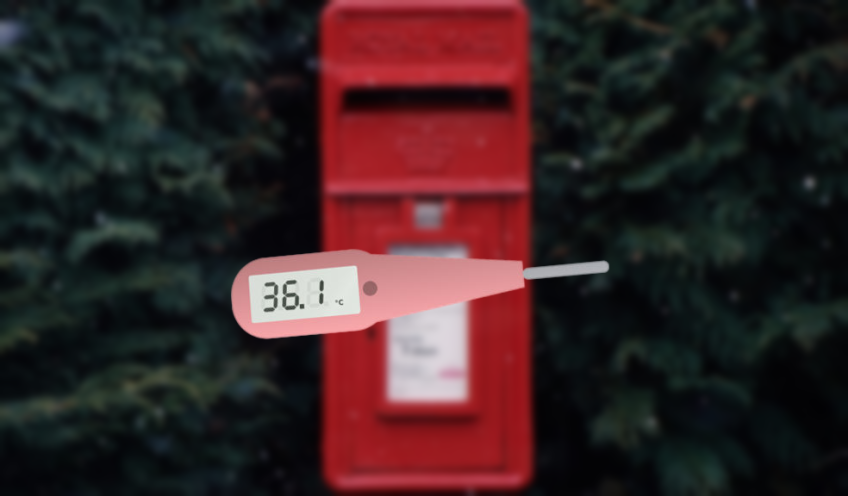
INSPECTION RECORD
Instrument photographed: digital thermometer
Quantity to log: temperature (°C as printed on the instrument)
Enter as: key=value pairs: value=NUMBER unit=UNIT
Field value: value=36.1 unit=°C
